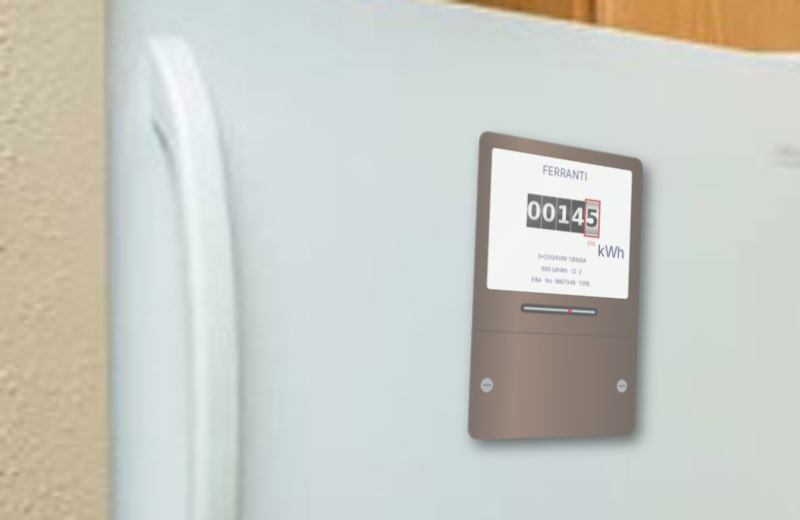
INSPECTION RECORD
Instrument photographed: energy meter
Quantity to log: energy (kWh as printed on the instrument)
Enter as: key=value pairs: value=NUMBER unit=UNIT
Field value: value=14.5 unit=kWh
